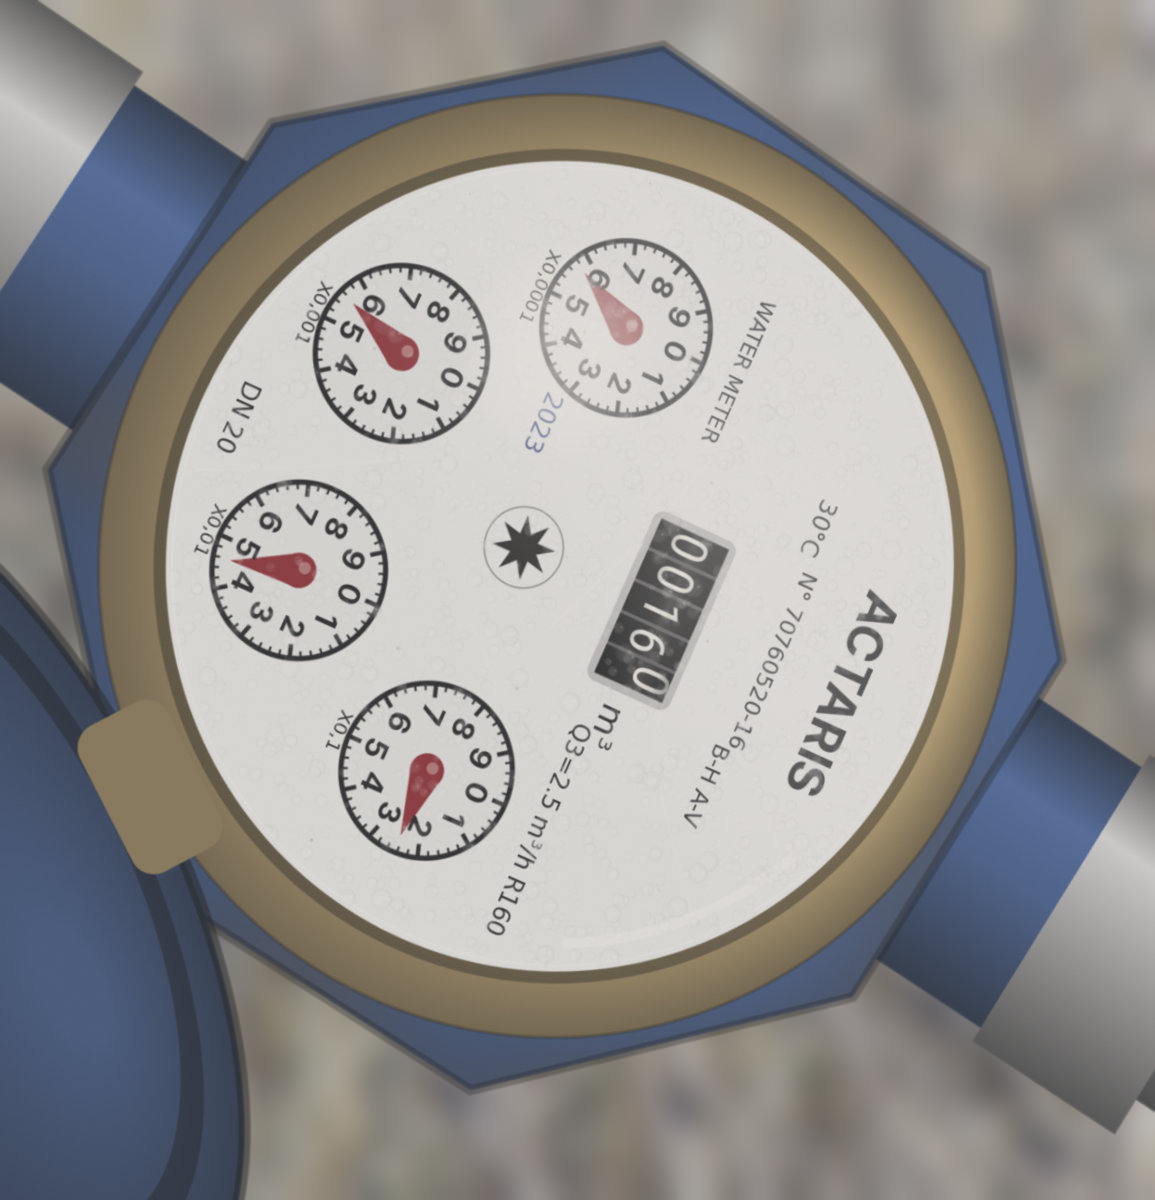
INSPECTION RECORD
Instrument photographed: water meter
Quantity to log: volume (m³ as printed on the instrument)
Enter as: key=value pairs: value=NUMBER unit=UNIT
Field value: value=160.2455 unit=m³
